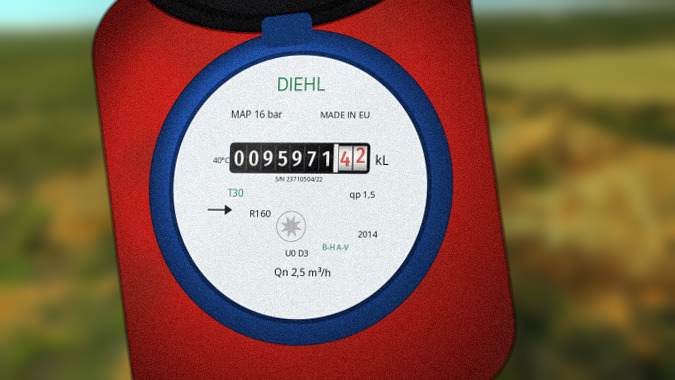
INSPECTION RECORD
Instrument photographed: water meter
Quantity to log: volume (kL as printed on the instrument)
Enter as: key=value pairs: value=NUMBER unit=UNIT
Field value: value=95971.42 unit=kL
